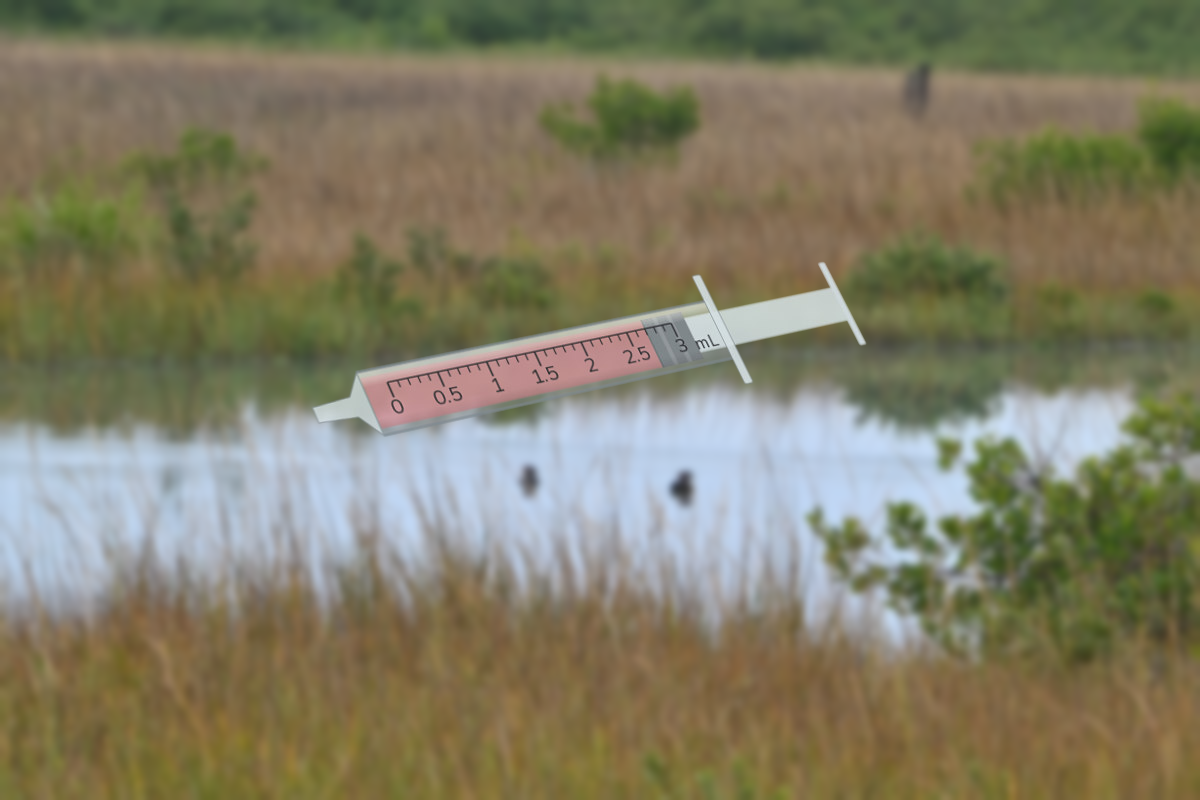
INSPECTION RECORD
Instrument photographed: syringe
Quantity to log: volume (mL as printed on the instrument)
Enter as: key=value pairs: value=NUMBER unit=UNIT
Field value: value=2.7 unit=mL
